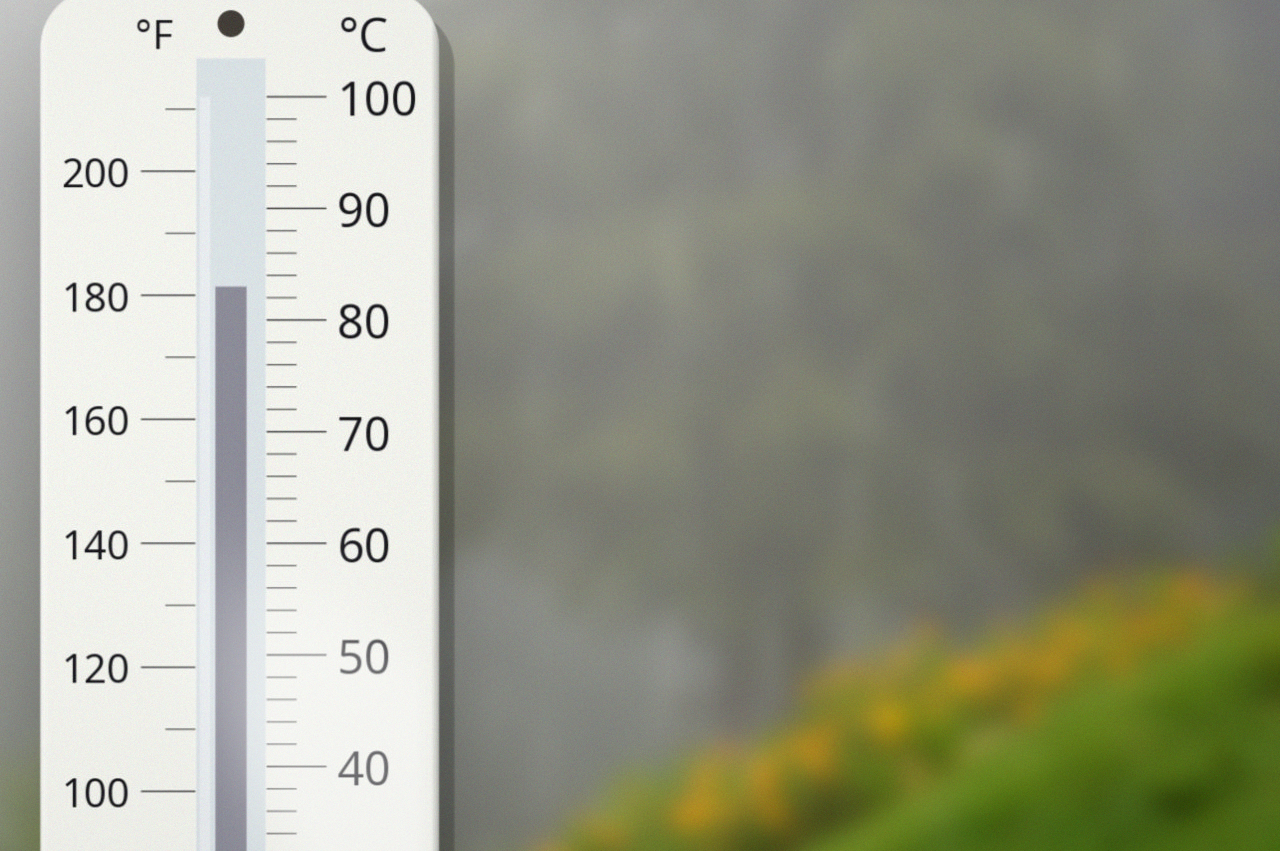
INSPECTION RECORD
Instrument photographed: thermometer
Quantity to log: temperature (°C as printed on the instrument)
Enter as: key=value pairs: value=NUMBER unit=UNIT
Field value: value=83 unit=°C
